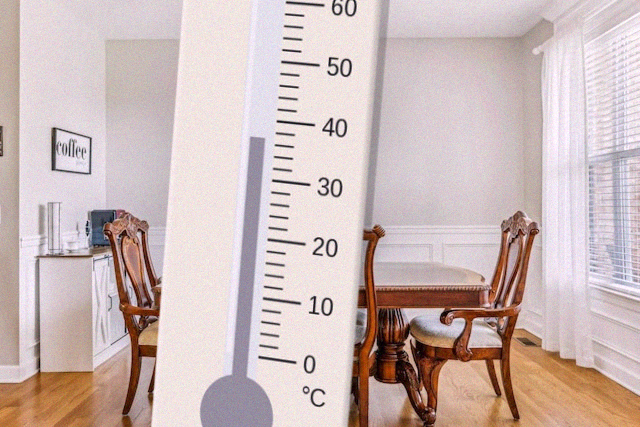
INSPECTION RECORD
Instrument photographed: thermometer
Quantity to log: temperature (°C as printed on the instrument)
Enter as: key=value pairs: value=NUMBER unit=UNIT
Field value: value=37 unit=°C
